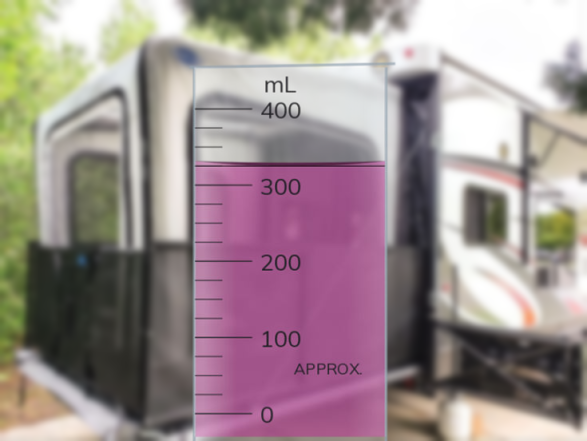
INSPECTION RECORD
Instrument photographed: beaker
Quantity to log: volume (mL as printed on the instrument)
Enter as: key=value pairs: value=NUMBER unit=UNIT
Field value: value=325 unit=mL
